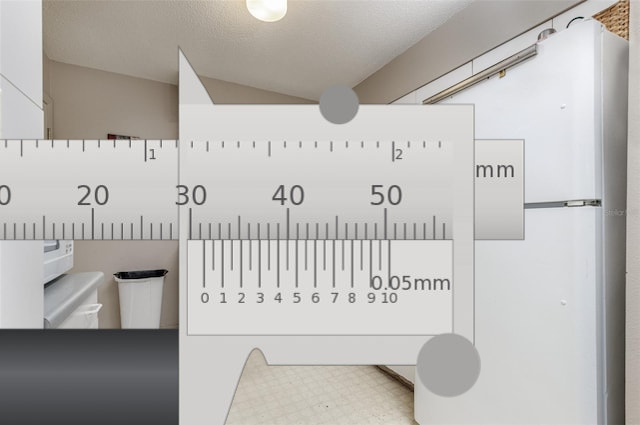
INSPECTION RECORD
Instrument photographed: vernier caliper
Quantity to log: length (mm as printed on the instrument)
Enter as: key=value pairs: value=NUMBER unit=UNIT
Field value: value=31.4 unit=mm
